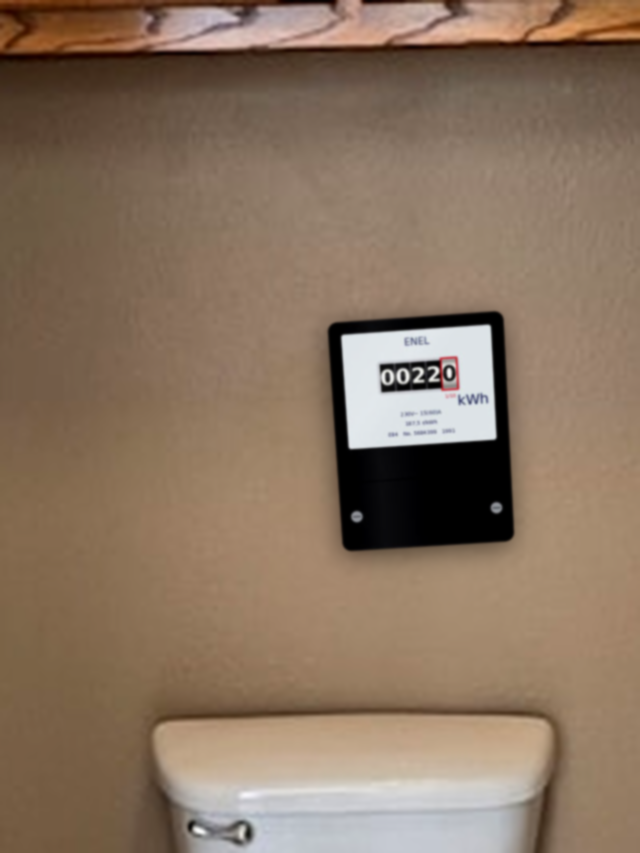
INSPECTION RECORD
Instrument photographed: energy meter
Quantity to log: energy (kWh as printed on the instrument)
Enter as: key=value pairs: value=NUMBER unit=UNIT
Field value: value=22.0 unit=kWh
